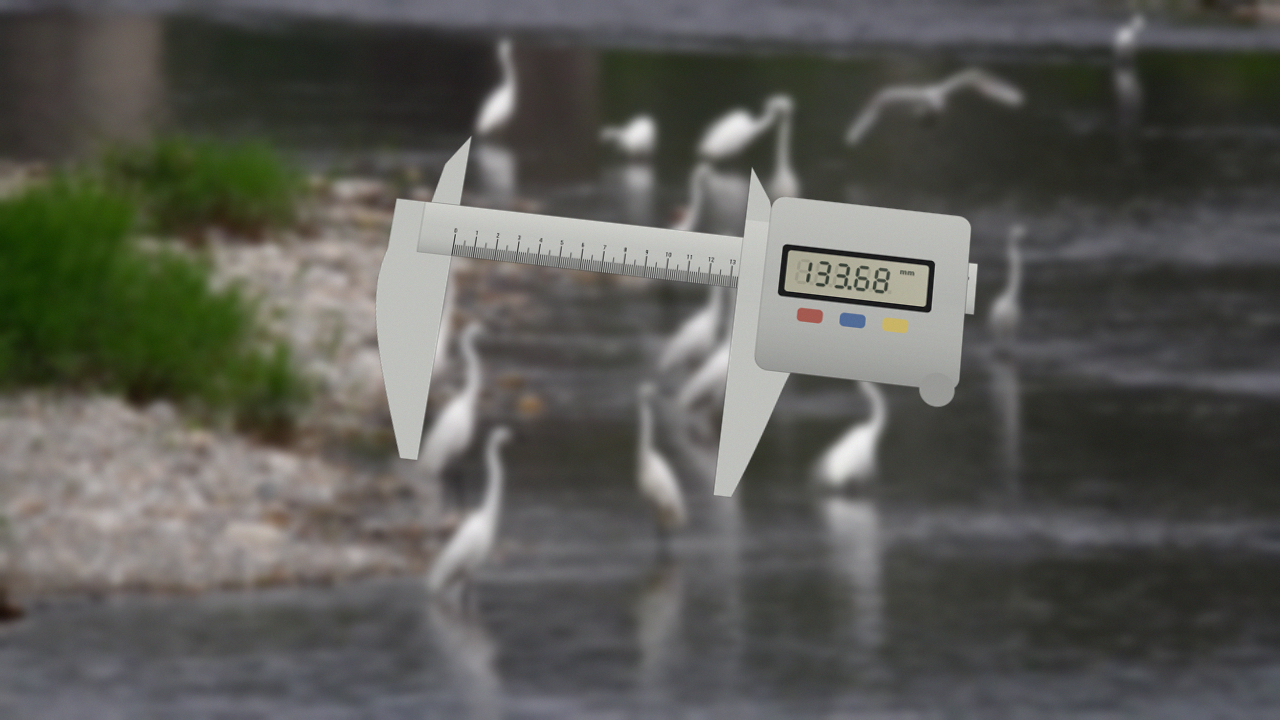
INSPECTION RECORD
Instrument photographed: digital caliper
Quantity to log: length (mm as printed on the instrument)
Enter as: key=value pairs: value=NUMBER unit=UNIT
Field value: value=133.68 unit=mm
